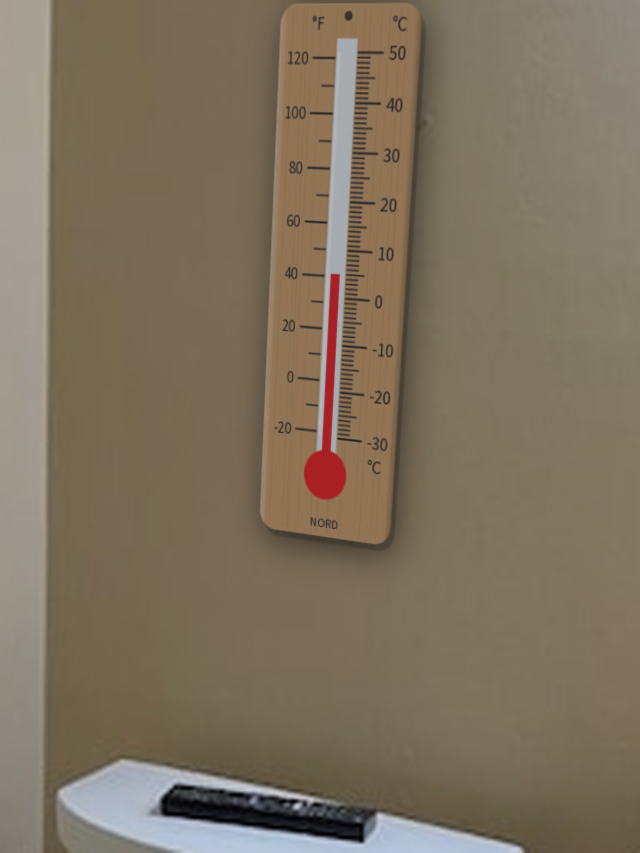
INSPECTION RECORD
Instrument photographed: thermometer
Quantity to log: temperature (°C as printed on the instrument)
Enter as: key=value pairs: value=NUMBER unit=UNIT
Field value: value=5 unit=°C
